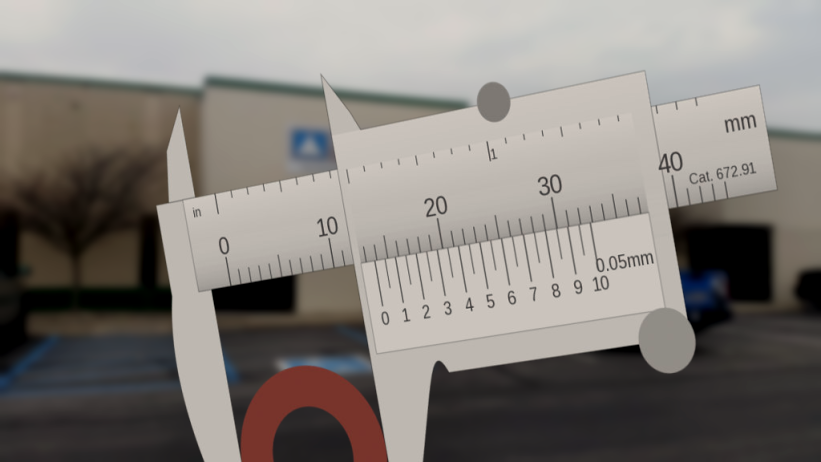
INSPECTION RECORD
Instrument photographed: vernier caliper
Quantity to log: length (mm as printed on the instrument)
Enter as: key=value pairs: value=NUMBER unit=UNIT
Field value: value=13.8 unit=mm
